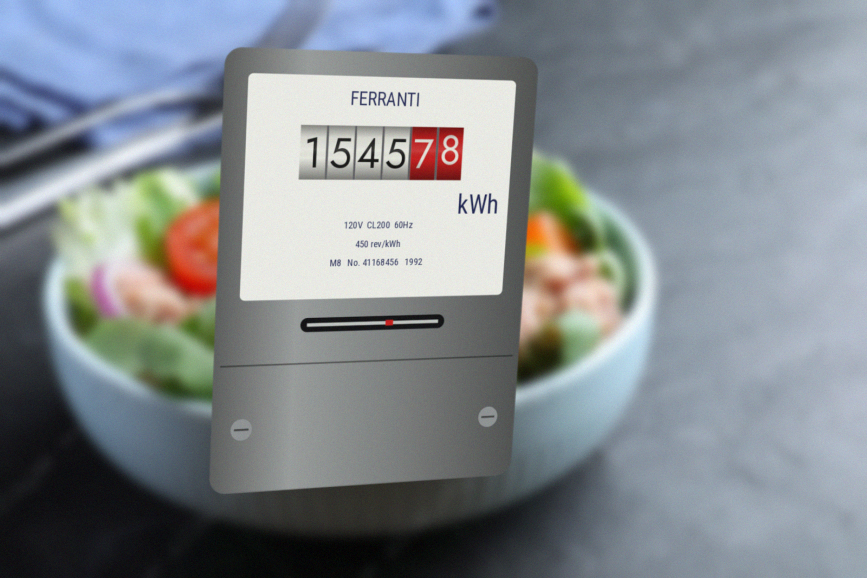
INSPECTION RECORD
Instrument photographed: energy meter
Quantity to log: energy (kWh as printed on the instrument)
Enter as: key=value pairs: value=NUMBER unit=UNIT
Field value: value=1545.78 unit=kWh
